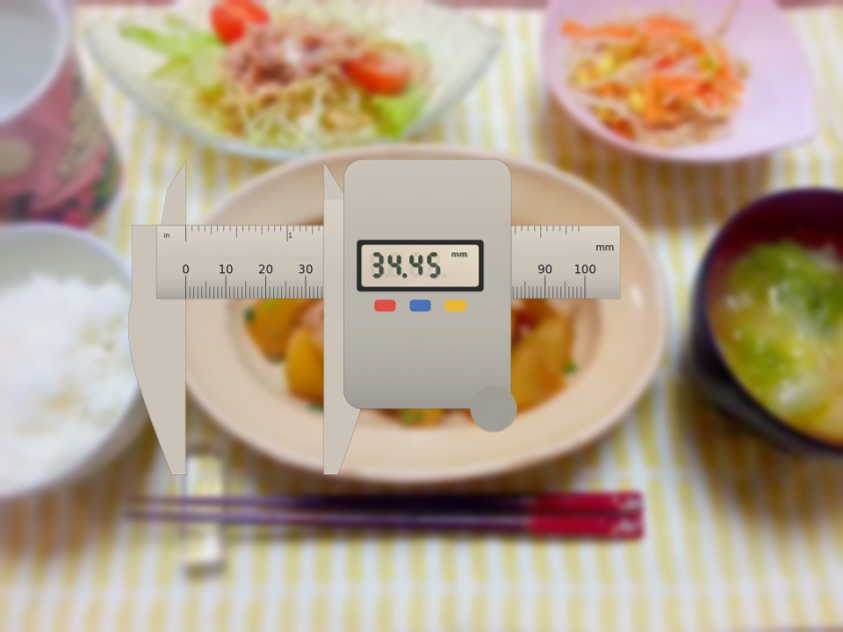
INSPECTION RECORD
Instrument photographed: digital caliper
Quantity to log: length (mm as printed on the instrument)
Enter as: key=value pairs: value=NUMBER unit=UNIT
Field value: value=34.45 unit=mm
